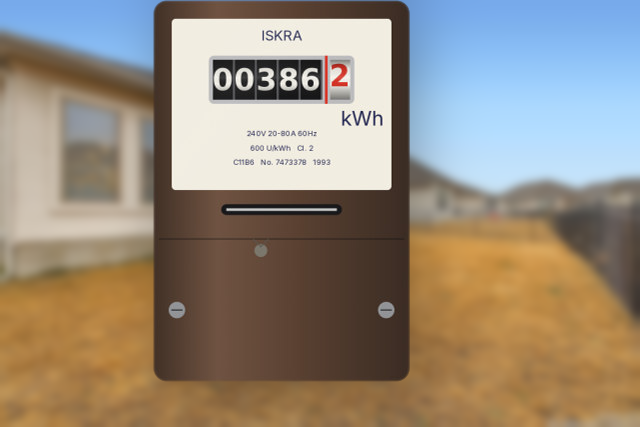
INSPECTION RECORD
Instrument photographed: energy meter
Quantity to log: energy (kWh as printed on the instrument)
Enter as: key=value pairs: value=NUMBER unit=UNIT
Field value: value=386.2 unit=kWh
